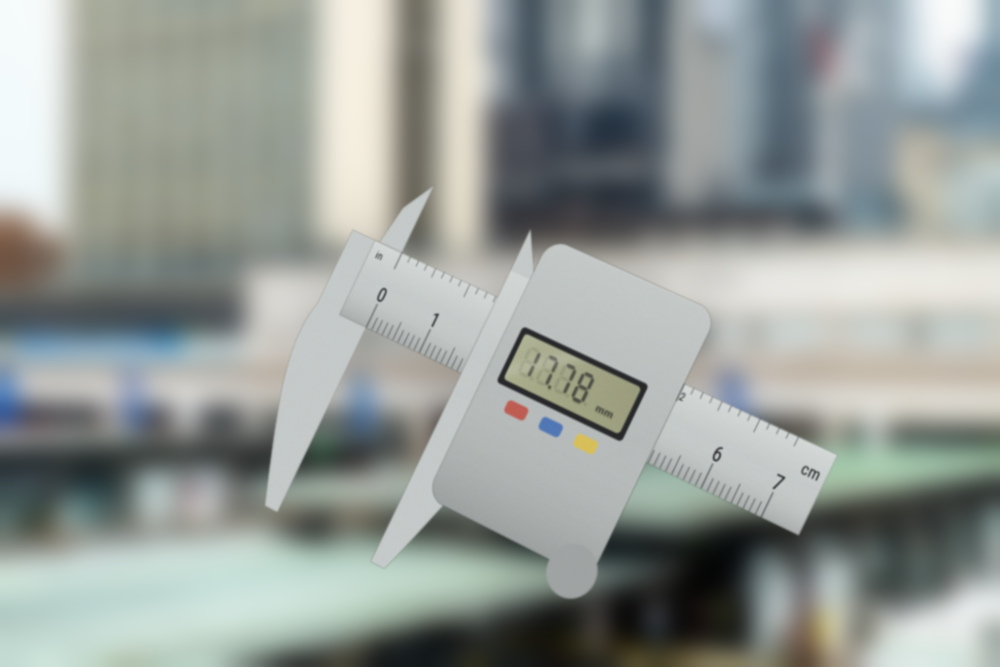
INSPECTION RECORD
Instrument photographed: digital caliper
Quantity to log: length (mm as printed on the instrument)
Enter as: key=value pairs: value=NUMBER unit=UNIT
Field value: value=17.78 unit=mm
